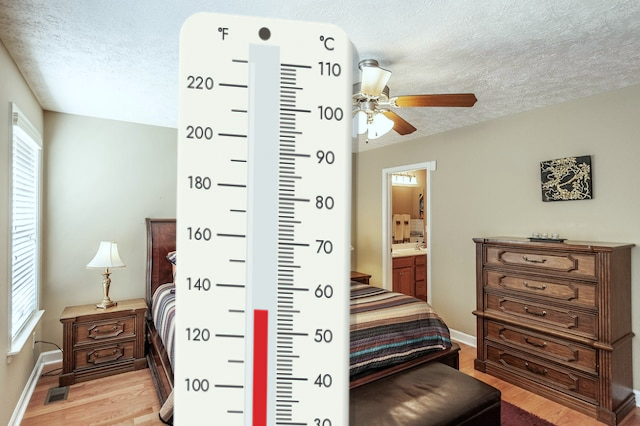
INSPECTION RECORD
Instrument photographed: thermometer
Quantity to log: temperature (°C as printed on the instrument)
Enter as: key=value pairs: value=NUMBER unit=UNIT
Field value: value=55 unit=°C
